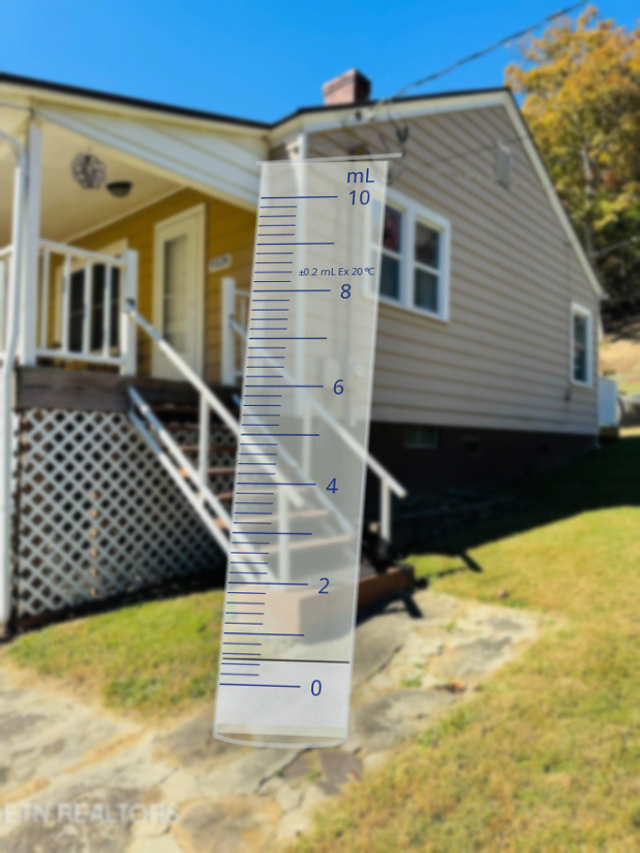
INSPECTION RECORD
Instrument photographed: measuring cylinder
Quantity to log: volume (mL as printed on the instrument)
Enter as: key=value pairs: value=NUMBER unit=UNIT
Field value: value=0.5 unit=mL
